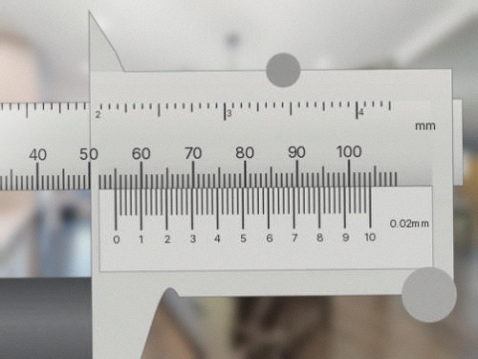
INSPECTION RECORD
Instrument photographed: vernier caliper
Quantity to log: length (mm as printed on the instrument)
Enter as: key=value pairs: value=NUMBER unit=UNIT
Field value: value=55.0 unit=mm
